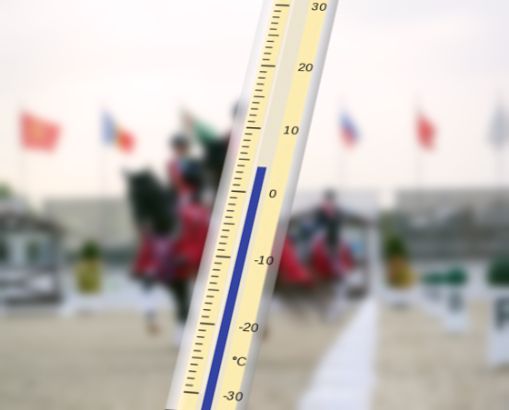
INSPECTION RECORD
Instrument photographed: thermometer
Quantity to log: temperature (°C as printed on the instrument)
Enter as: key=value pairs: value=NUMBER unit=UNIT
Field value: value=4 unit=°C
